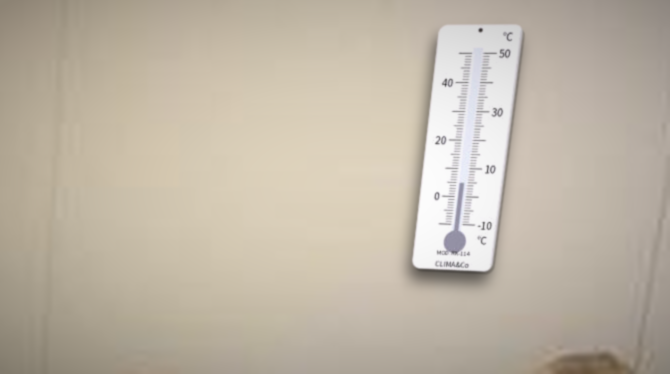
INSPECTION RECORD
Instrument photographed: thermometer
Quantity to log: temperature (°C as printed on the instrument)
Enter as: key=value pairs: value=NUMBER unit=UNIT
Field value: value=5 unit=°C
